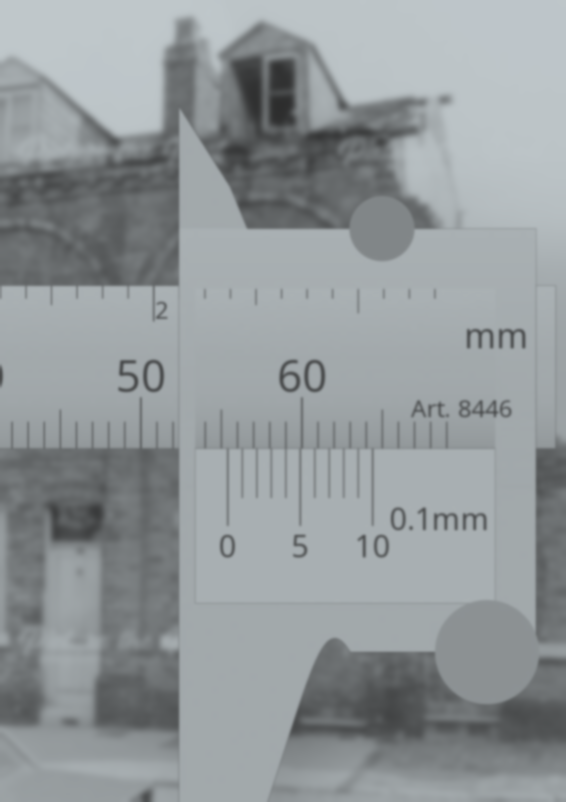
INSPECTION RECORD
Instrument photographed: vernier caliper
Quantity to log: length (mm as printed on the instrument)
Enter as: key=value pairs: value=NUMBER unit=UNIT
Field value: value=55.4 unit=mm
